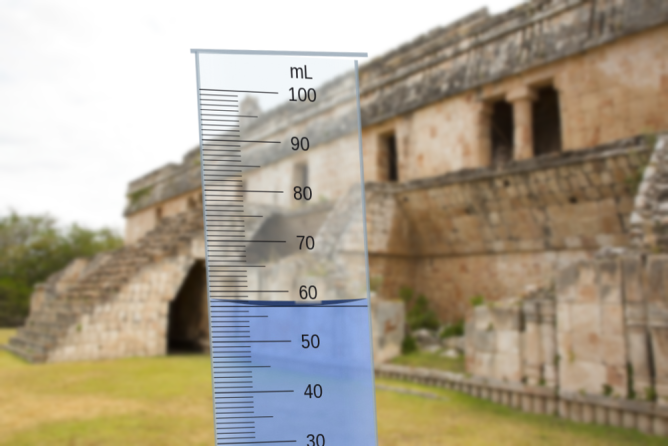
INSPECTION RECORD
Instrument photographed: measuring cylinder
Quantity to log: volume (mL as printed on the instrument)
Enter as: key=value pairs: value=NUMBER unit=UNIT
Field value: value=57 unit=mL
